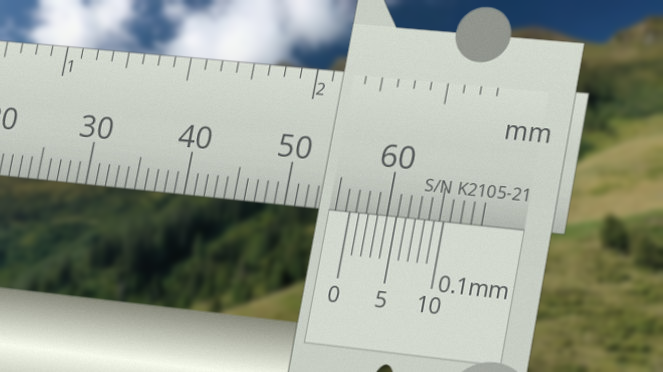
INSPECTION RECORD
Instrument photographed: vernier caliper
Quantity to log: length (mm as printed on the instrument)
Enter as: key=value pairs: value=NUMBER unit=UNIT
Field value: value=56.4 unit=mm
